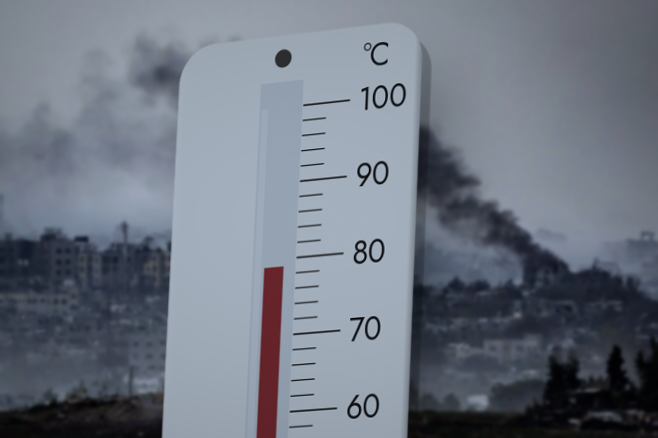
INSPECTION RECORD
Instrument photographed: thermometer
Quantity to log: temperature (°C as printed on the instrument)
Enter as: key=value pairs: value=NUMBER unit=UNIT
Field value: value=79 unit=°C
